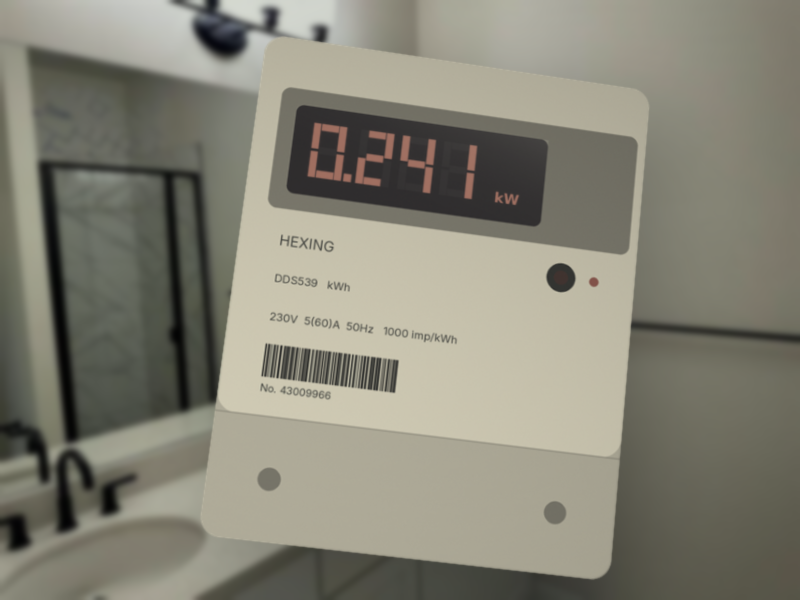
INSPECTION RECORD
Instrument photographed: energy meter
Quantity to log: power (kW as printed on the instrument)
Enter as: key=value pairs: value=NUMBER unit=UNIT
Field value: value=0.241 unit=kW
